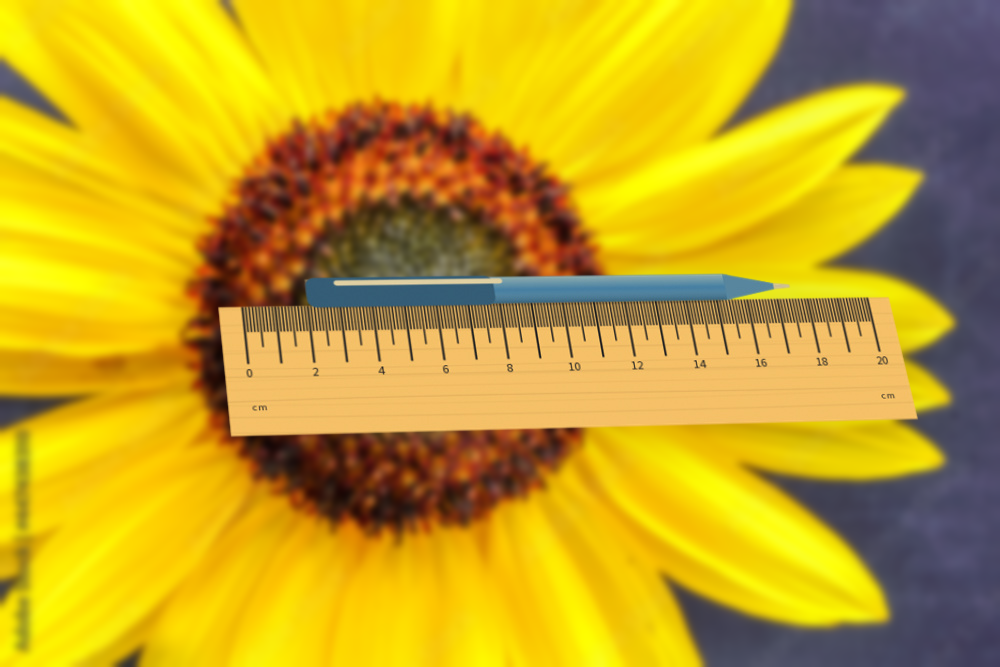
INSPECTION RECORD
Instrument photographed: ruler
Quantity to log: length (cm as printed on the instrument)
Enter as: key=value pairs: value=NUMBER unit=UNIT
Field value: value=15.5 unit=cm
